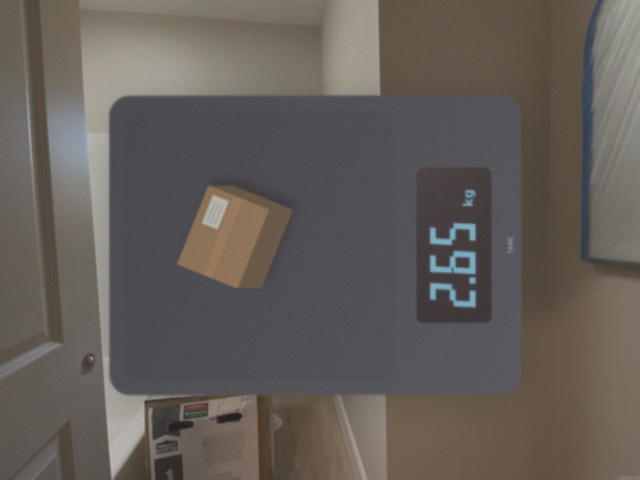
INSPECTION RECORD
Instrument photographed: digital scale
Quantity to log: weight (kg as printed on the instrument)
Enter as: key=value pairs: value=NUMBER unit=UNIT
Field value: value=2.65 unit=kg
